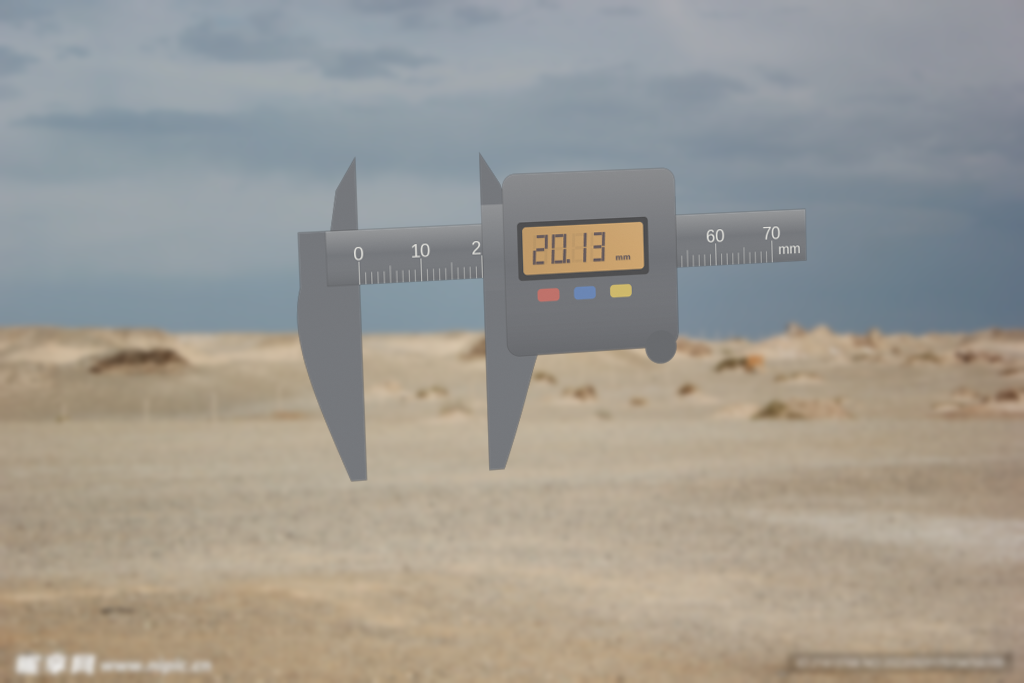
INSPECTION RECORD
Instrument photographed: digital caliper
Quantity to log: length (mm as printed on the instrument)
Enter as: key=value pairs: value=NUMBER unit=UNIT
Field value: value=20.13 unit=mm
